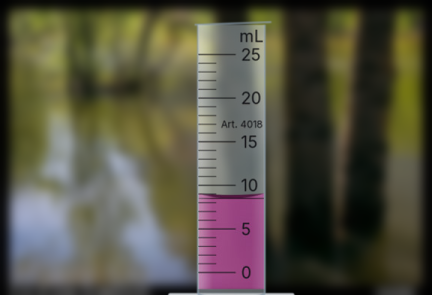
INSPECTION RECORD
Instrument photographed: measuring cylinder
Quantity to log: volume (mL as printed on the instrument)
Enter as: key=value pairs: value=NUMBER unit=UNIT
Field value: value=8.5 unit=mL
